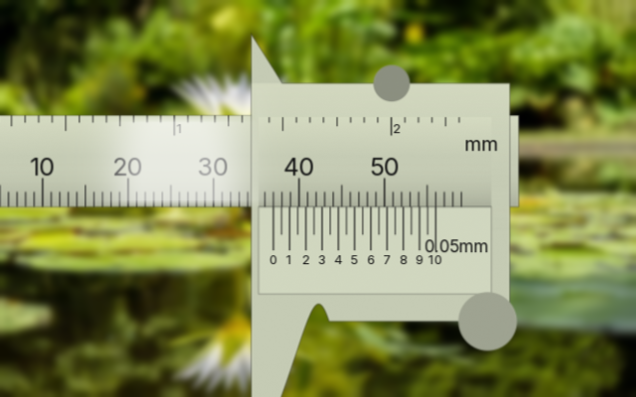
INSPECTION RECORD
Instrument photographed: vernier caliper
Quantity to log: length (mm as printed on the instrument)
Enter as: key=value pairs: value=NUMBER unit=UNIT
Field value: value=37.0 unit=mm
